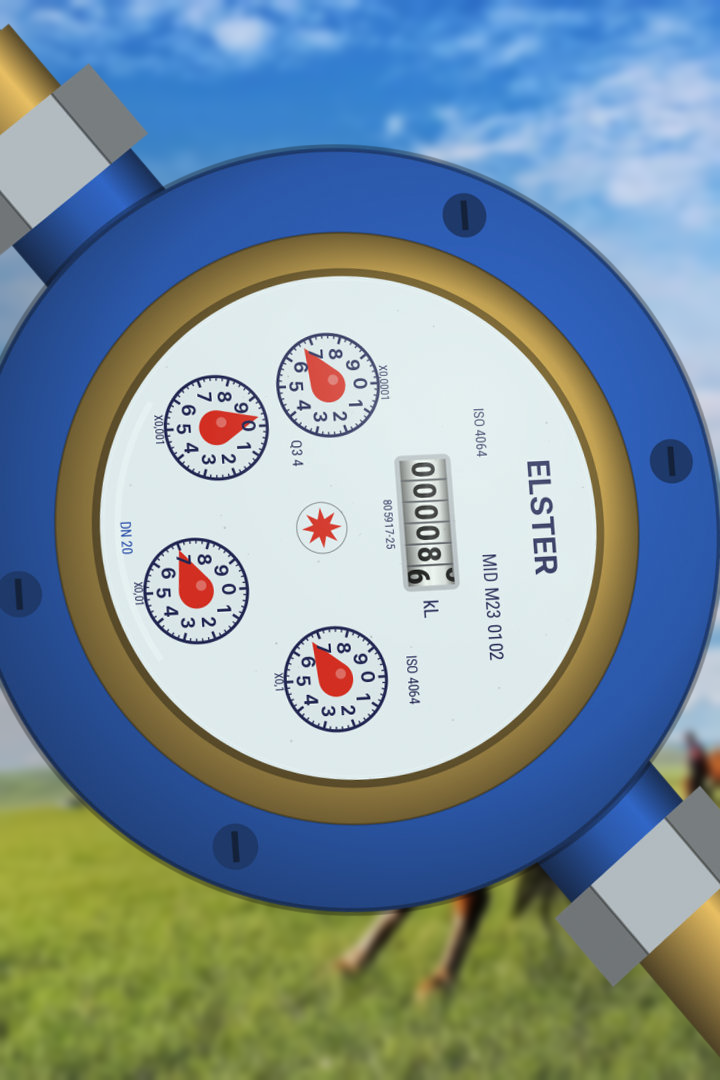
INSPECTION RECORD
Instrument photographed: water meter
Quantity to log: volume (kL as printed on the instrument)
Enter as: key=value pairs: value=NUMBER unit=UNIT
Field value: value=85.6696 unit=kL
